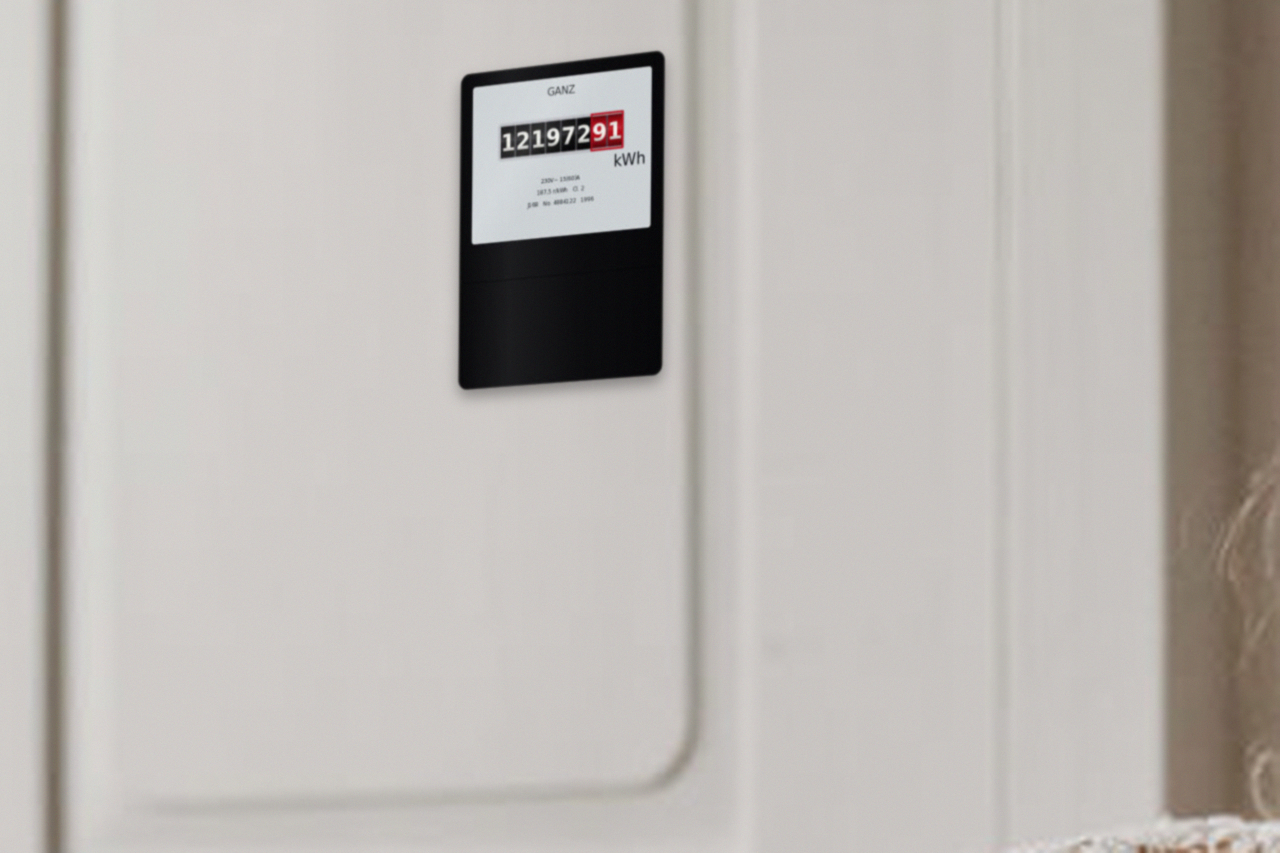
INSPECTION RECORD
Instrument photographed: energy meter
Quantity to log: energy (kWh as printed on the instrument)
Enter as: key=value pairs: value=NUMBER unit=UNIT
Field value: value=121972.91 unit=kWh
